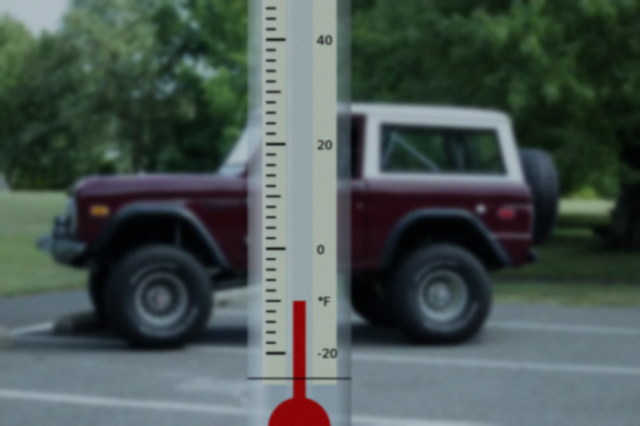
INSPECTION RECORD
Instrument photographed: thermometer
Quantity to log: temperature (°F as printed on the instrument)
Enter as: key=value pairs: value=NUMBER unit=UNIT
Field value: value=-10 unit=°F
